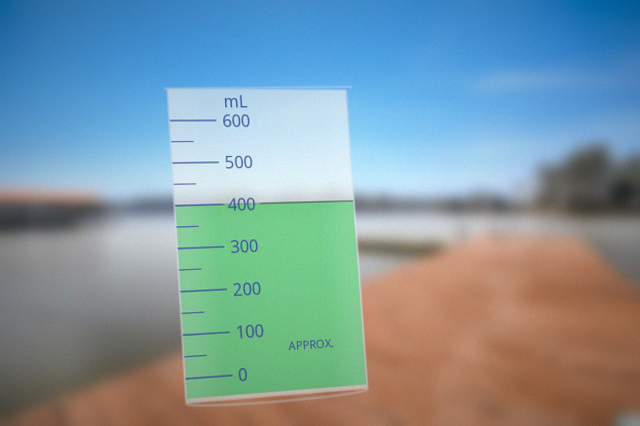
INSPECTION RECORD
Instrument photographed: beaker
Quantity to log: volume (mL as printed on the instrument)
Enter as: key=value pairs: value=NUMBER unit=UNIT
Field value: value=400 unit=mL
